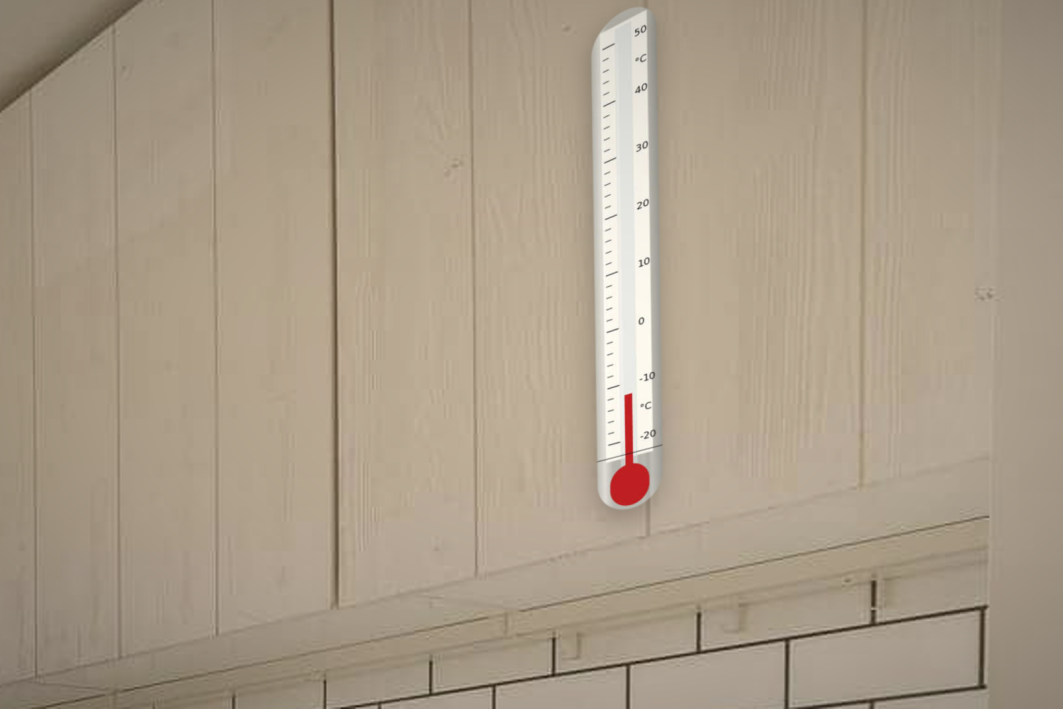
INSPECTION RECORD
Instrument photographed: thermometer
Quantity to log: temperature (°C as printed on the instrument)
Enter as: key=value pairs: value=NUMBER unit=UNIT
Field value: value=-12 unit=°C
